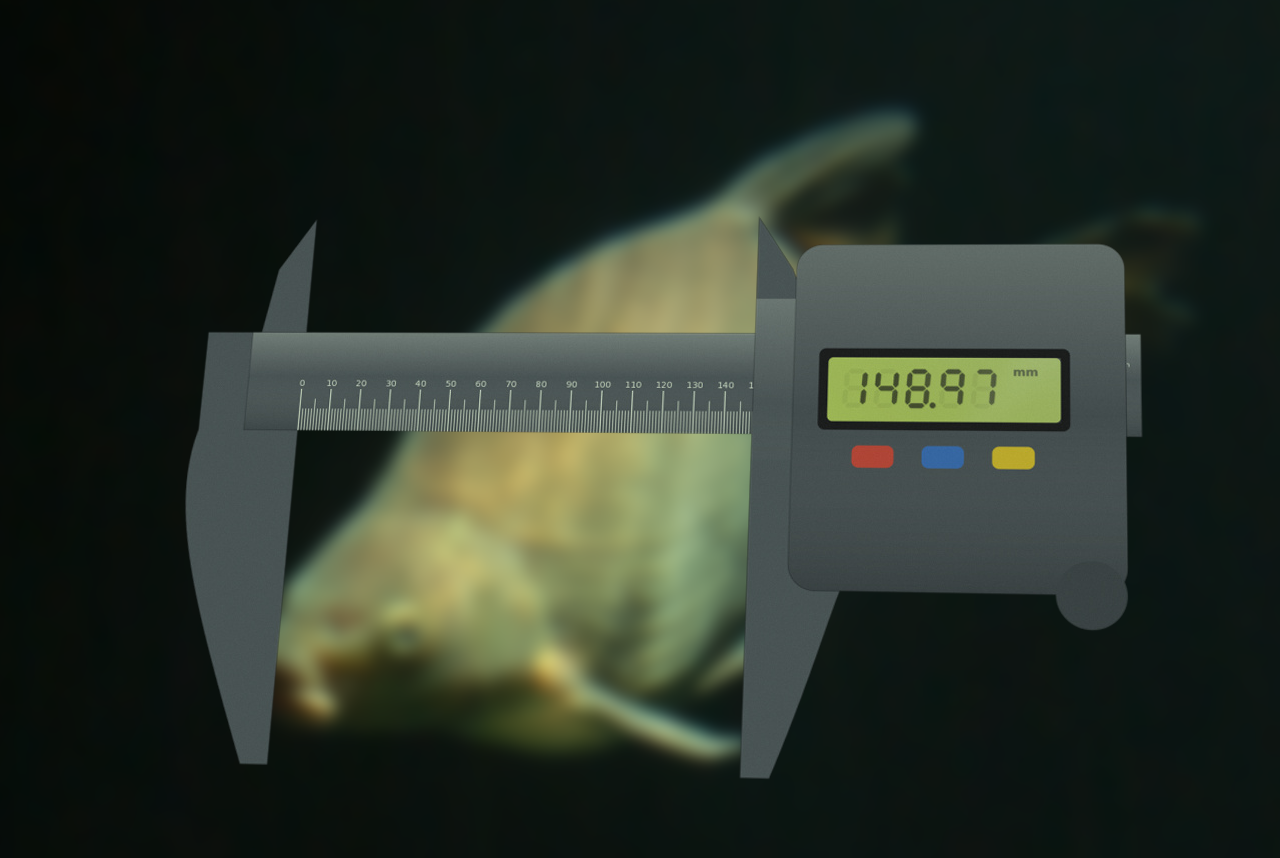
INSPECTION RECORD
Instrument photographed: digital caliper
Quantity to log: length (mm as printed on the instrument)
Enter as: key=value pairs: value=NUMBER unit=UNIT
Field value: value=148.97 unit=mm
